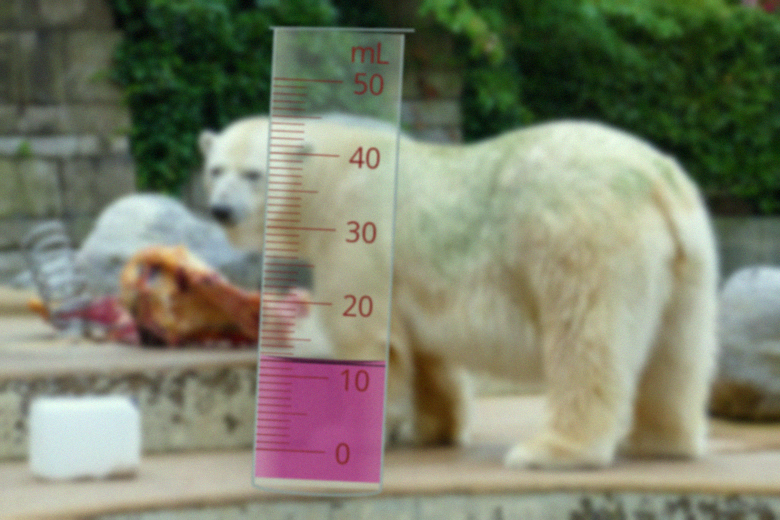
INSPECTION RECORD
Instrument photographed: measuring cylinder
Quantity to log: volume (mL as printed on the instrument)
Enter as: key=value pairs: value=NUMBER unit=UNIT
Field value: value=12 unit=mL
